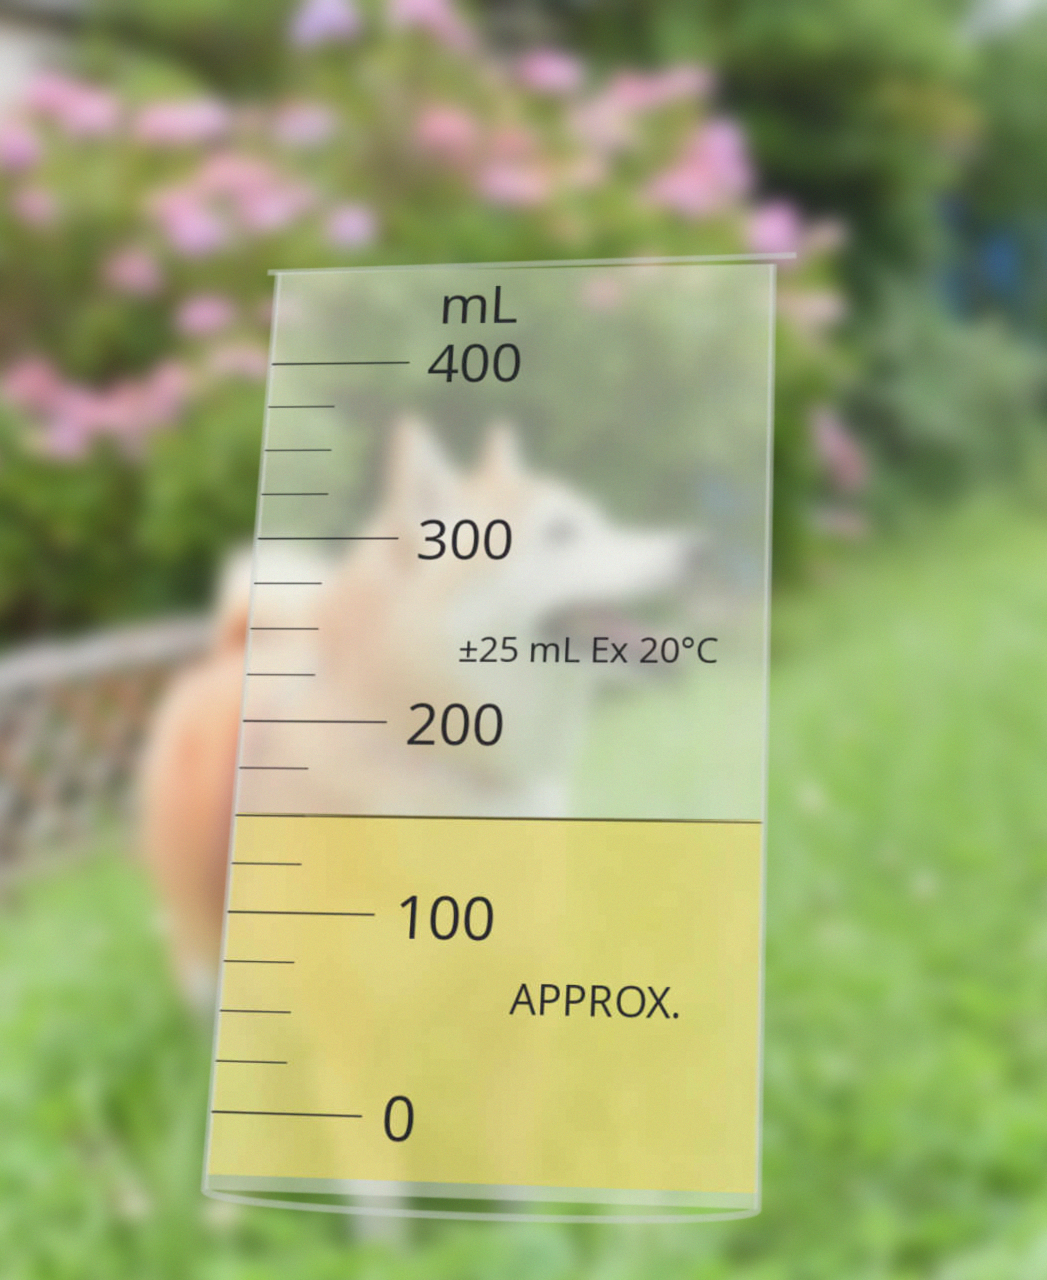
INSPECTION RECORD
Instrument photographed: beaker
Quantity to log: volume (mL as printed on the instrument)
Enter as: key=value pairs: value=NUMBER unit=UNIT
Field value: value=150 unit=mL
